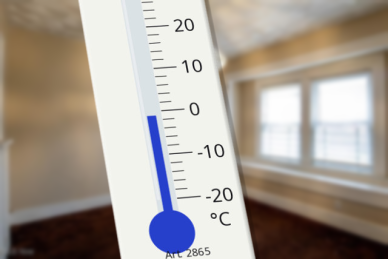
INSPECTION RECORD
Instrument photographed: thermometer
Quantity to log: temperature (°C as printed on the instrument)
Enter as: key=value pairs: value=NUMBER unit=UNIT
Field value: value=-1 unit=°C
